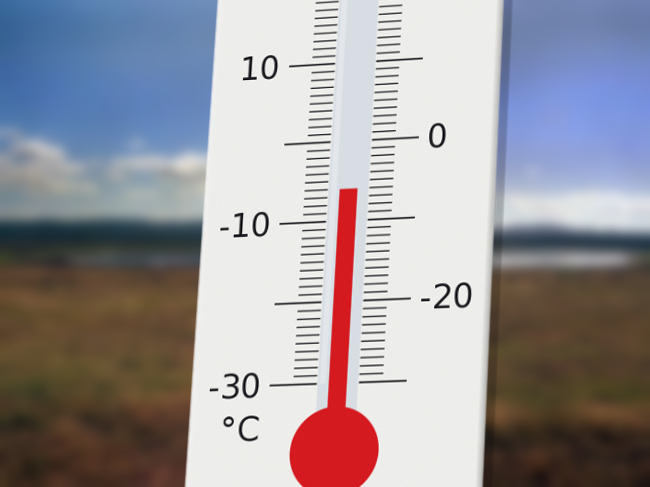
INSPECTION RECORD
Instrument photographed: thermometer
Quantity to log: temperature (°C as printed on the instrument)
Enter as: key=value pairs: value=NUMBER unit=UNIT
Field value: value=-6 unit=°C
